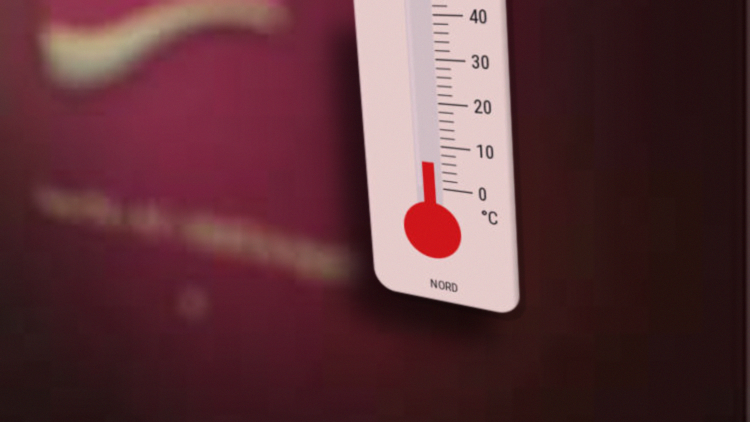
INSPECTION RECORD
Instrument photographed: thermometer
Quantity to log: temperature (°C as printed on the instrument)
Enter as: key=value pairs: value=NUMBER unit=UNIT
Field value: value=6 unit=°C
